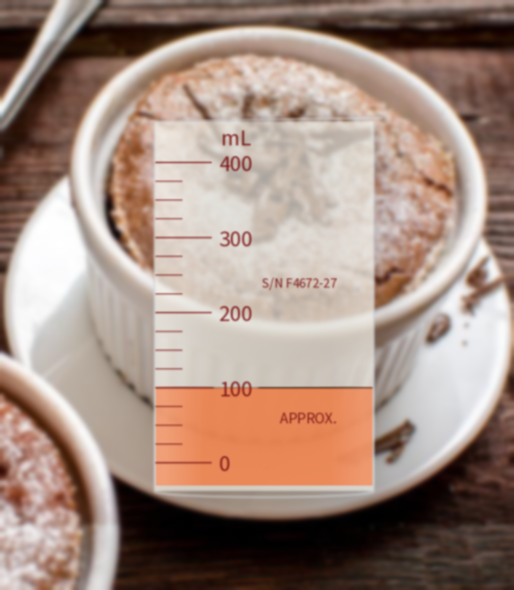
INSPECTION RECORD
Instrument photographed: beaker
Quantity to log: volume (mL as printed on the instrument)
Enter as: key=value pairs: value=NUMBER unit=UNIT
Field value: value=100 unit=mL
